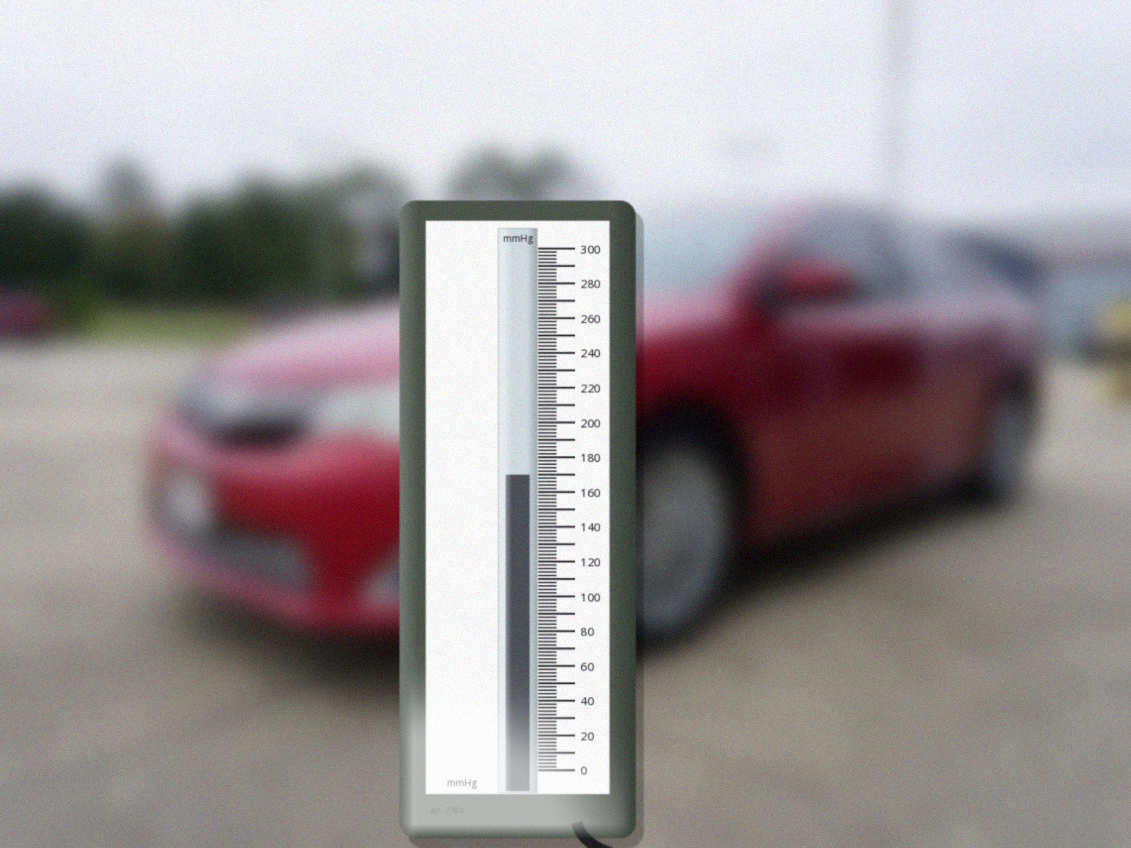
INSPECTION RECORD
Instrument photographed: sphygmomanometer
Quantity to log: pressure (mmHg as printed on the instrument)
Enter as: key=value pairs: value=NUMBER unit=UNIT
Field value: value=170 unit=mmHg
